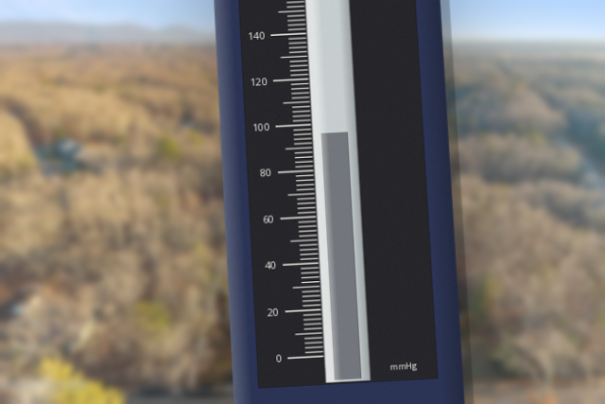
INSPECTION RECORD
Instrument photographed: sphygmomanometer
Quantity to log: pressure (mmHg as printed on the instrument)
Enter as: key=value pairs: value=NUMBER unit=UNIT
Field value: value=96 unit=mmHg
